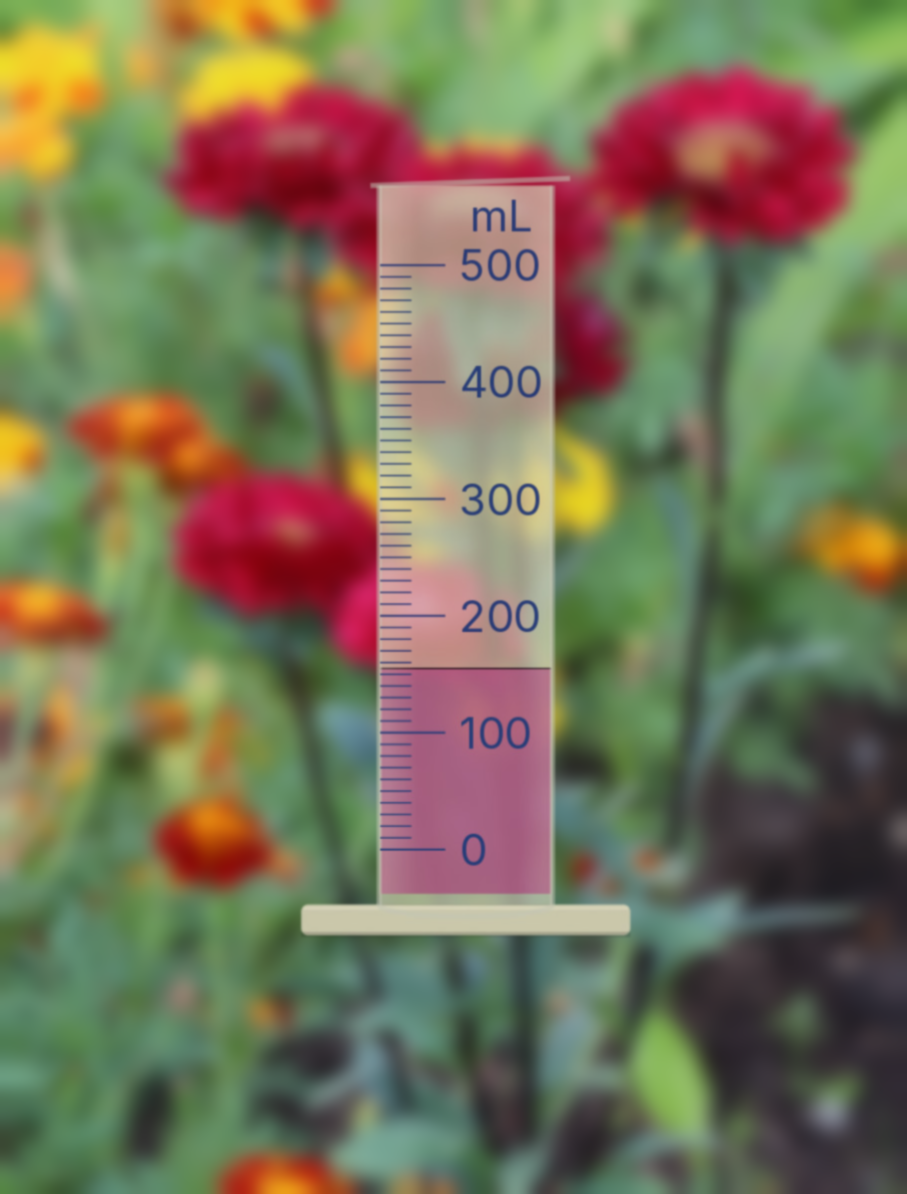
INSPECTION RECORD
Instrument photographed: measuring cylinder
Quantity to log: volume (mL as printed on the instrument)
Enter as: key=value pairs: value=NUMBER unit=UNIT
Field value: value=155 unit=mL
